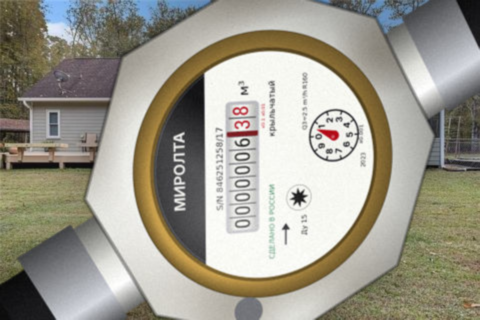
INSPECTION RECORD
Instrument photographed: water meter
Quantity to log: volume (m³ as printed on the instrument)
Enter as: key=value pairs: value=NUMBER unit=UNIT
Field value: value=6.380 unit=m³
